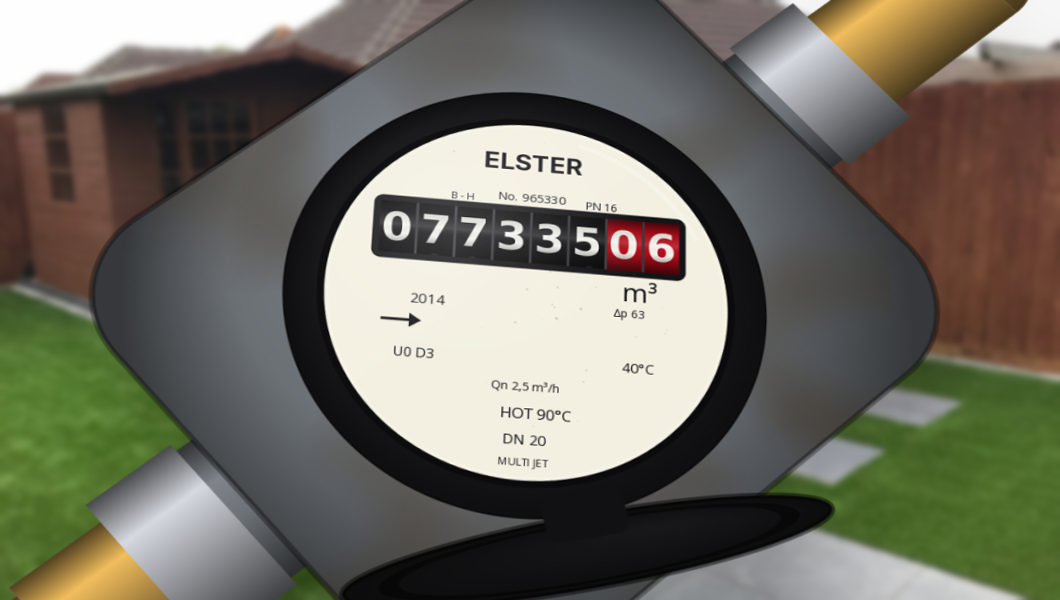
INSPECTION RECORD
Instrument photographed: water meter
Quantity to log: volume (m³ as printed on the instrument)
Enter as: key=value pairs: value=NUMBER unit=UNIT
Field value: value=77335.06 unit=m³
